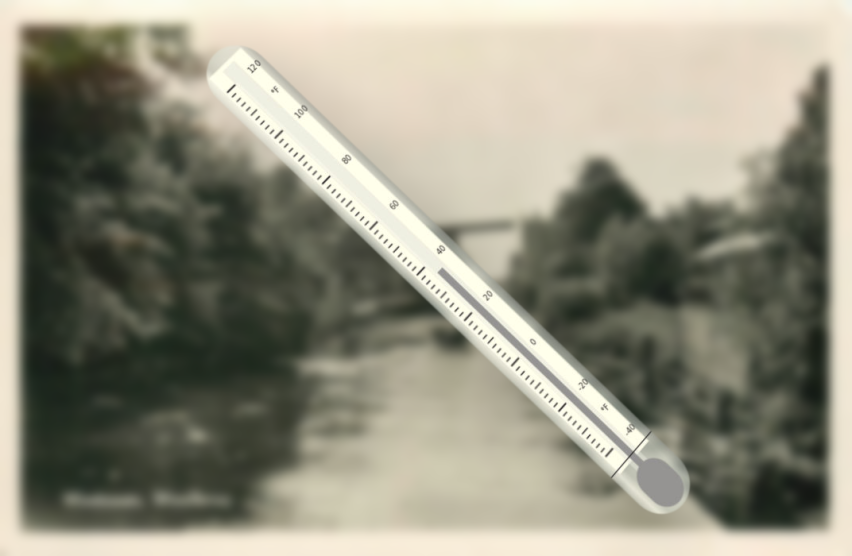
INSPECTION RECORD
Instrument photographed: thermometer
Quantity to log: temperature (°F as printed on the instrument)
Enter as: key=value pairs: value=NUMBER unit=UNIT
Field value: value=36 unit=°F
